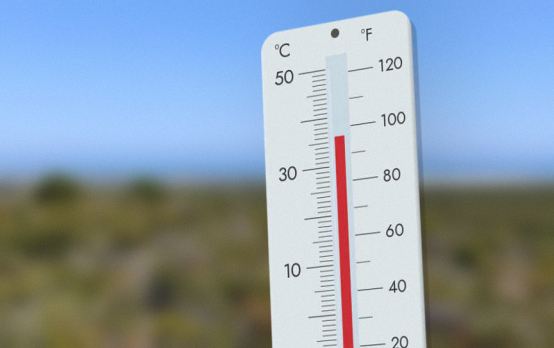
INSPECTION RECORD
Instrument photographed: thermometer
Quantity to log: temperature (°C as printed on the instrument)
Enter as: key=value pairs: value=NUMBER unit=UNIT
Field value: value=36 unit=°C
